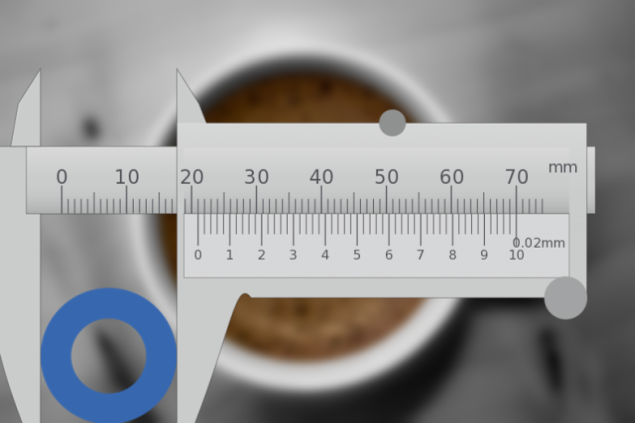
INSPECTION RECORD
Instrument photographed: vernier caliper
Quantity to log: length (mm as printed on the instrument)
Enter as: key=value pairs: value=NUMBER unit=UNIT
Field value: value=21.0 unit=mm
